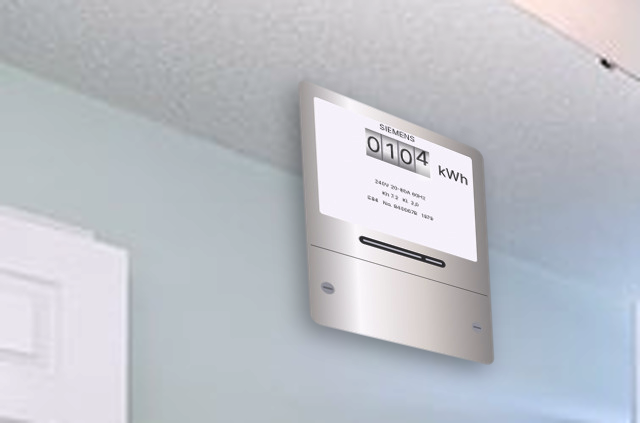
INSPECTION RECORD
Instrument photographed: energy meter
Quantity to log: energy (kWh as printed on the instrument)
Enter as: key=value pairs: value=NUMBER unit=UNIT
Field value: value=104 unit=kWh
